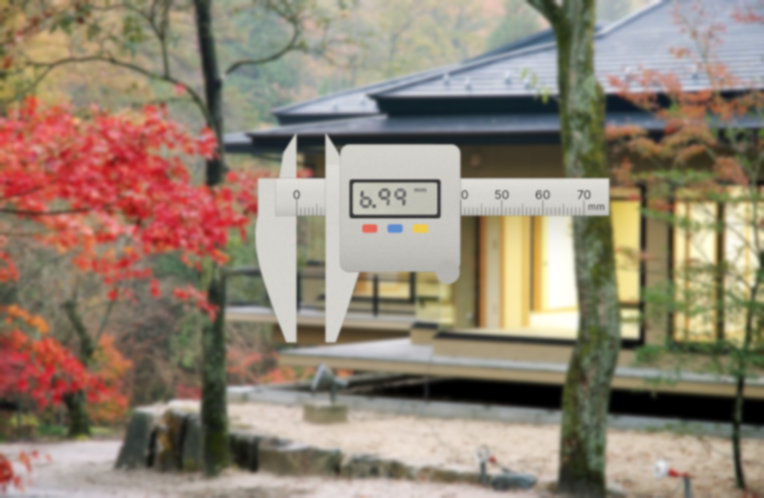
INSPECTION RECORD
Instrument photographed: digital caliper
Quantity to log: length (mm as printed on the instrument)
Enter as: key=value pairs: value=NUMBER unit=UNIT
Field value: value=6.99 unit=mm
